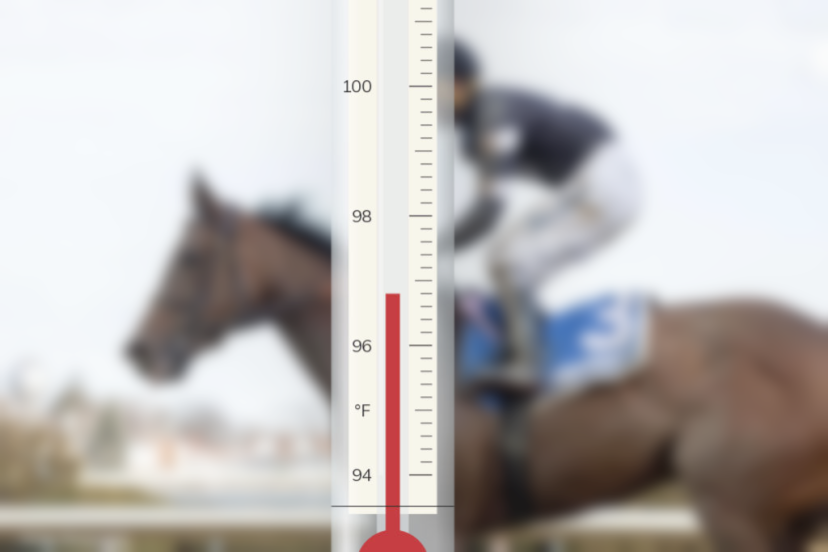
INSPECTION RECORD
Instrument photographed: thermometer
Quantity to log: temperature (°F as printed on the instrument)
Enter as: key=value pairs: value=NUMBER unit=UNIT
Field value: value=96.8 unit=°F
